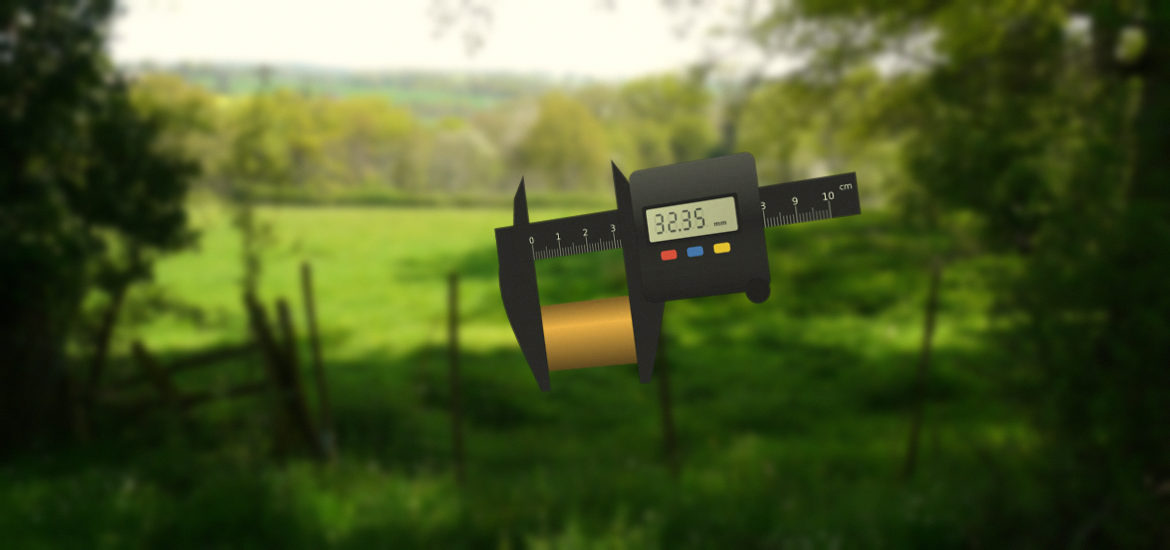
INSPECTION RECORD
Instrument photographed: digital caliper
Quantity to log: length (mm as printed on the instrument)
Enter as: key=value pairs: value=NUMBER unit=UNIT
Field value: value=32.35 unit=mm
